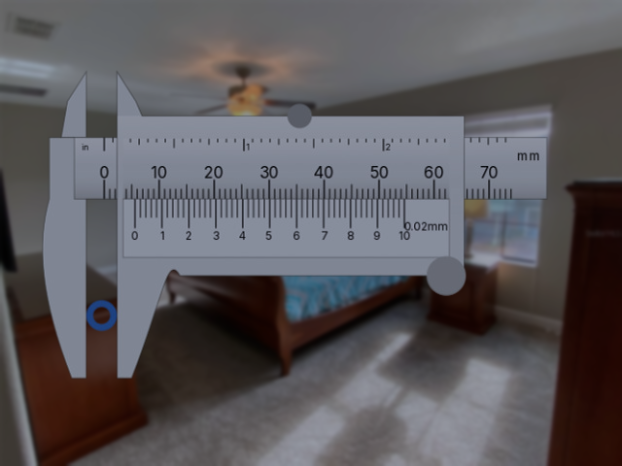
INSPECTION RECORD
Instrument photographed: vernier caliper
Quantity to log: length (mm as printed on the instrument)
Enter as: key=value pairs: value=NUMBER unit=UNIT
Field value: value=5.6 unit=mm
